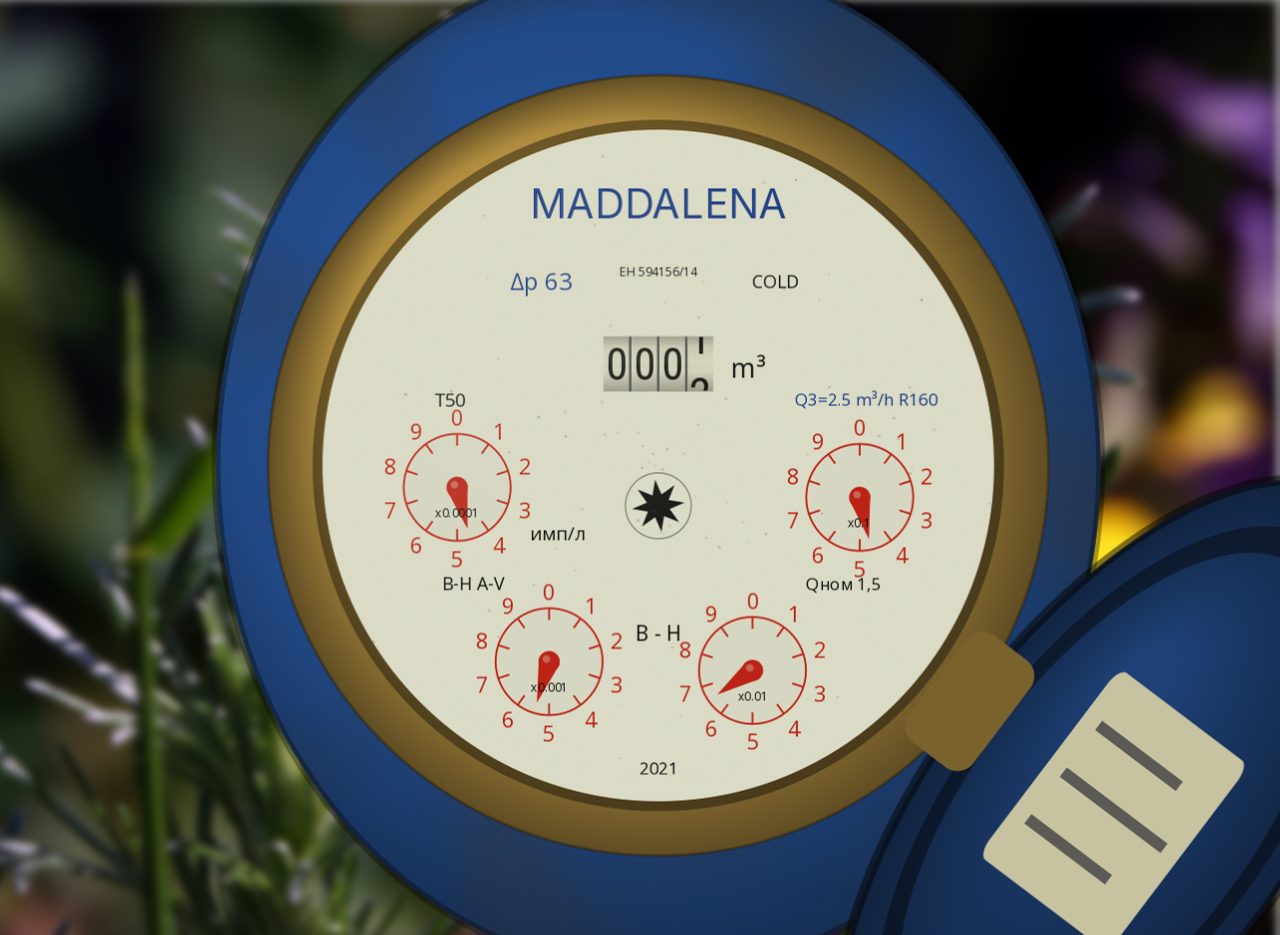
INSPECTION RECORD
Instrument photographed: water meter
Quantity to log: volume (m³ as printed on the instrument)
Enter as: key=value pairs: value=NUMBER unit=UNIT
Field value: value=1.4654 unit=m³
